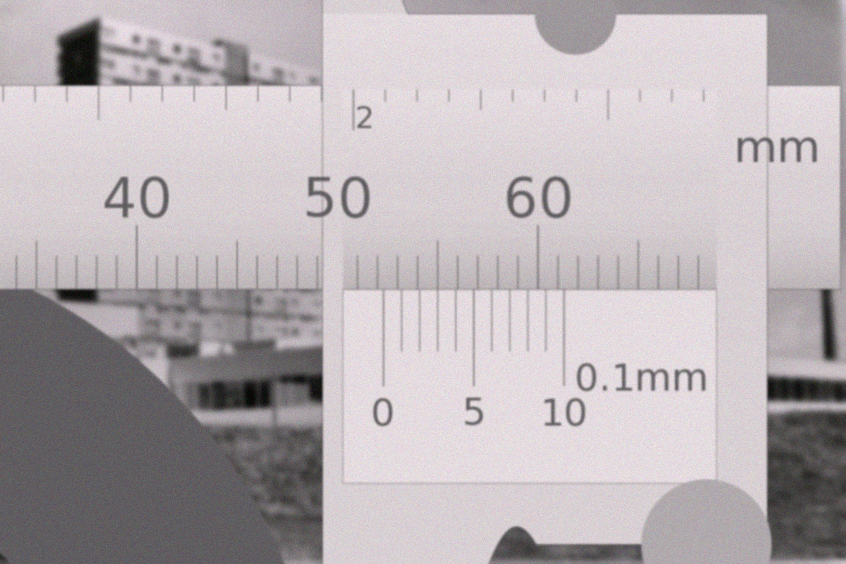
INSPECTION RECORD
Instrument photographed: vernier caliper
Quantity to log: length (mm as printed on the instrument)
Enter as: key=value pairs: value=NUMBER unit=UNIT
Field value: value=52.3 unit=mm
